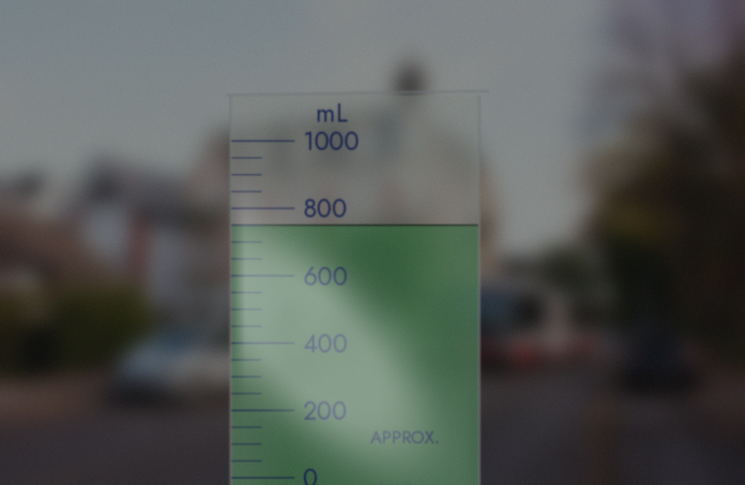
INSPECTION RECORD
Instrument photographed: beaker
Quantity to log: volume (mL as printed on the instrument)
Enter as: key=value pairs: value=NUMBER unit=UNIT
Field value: value=750 unit=mL
